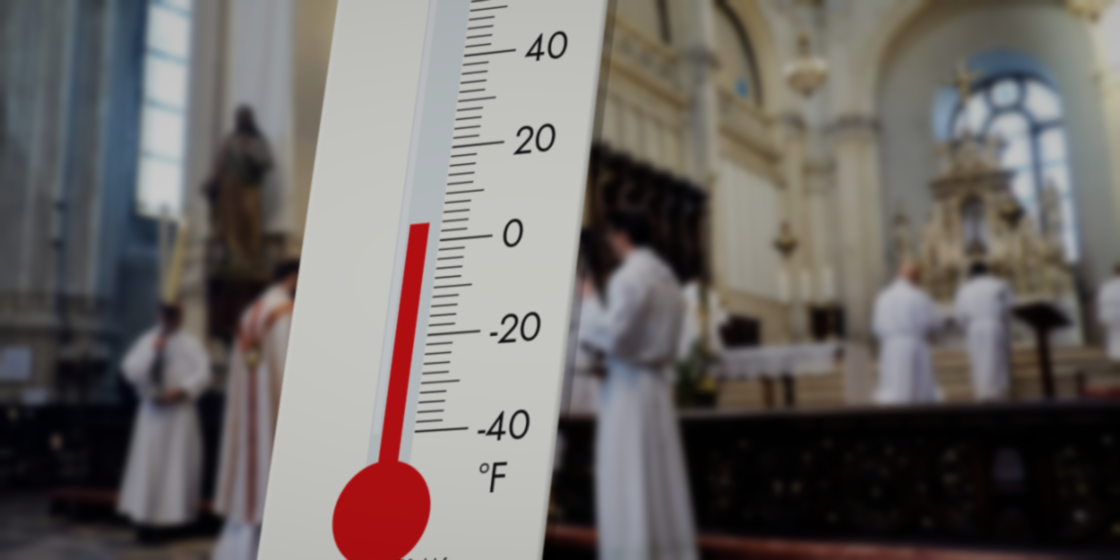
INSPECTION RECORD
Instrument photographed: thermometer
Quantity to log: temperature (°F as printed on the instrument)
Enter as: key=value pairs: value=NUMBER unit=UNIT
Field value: value=4 unit=°F
